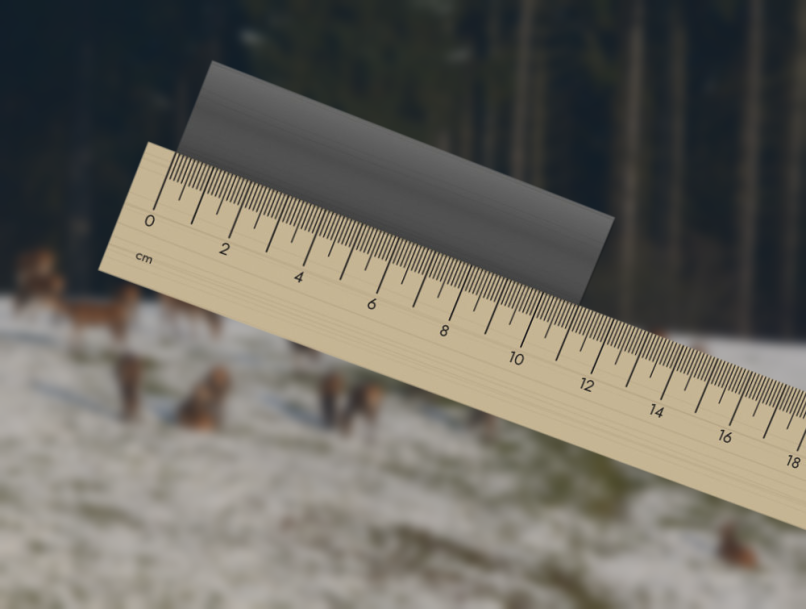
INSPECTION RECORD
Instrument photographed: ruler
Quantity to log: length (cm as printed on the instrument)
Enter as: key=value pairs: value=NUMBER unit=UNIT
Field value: value=11 unit=cm
